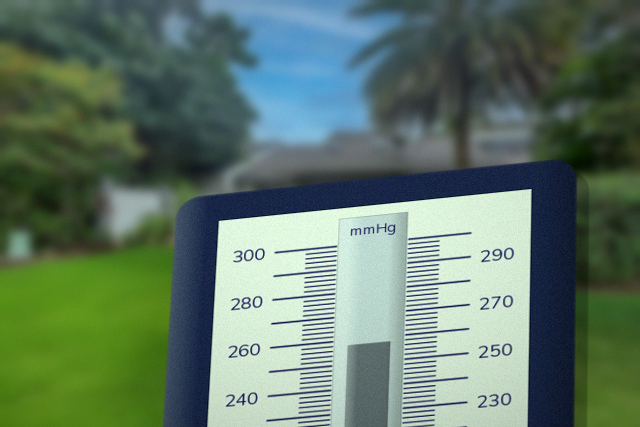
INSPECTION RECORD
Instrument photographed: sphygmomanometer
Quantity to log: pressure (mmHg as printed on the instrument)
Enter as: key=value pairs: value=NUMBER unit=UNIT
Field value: value=258 unit=mmHg
